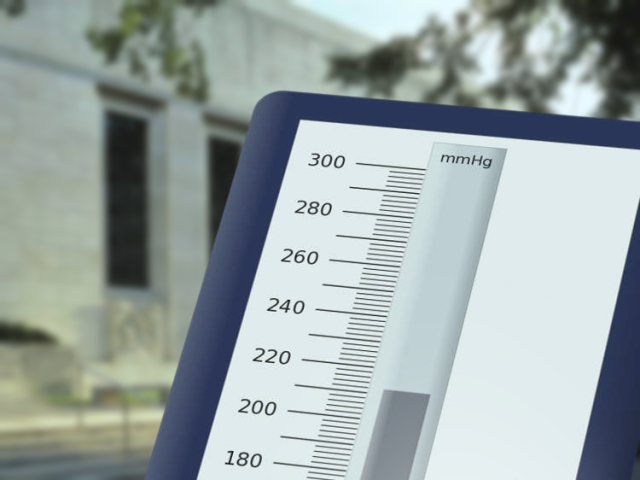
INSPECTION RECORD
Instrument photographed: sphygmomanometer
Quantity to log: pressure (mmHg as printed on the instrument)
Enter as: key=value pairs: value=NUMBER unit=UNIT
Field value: value=212 unit=mmHg
